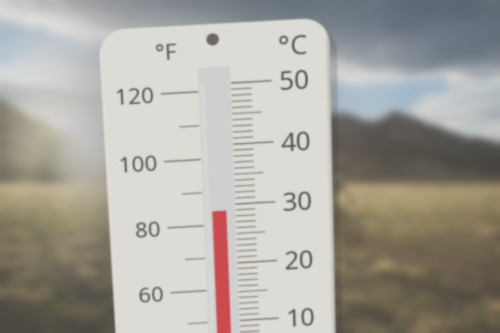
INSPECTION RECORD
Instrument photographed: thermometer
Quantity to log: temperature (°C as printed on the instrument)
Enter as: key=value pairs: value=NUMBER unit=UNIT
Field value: value=29 unit=°C
